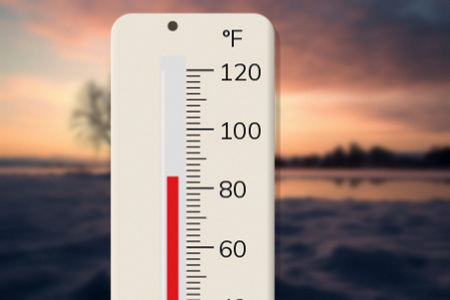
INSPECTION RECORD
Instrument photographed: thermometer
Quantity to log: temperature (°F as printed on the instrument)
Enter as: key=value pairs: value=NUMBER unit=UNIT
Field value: value=84 unit=°F
